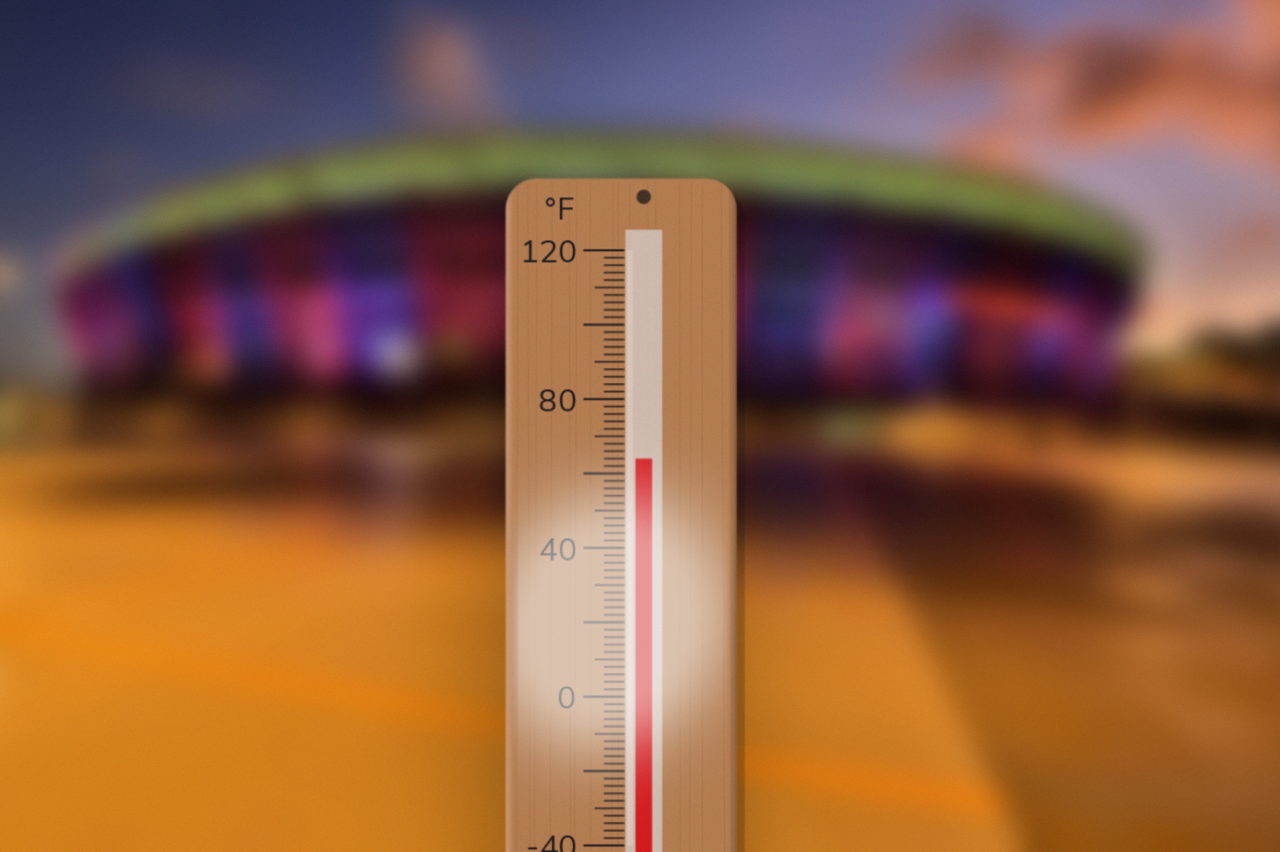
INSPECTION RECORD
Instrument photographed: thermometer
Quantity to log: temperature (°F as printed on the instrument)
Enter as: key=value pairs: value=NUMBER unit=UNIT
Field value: value=64 unit=°F
